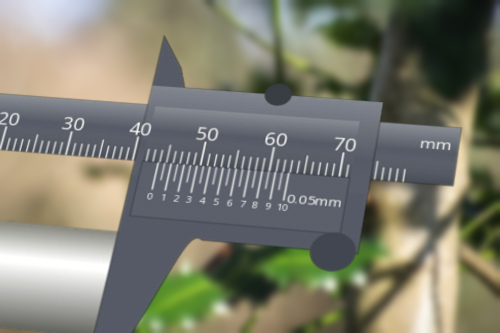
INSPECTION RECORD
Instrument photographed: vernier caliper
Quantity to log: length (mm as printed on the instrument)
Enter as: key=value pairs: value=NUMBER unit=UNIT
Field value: value=43.8 unit=mm
